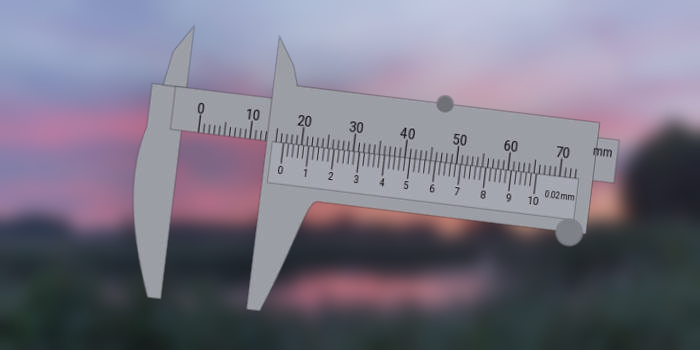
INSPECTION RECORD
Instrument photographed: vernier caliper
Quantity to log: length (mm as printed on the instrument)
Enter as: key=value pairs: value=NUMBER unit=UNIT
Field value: value=16.5 unit=mm
